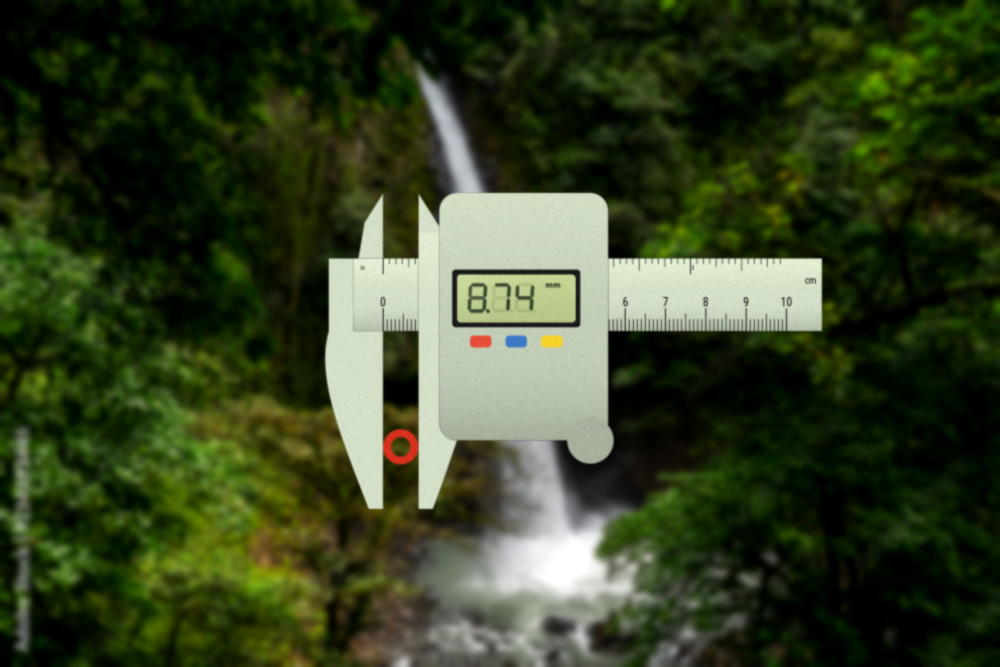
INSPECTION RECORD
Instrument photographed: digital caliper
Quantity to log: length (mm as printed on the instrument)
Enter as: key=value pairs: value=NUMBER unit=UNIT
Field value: value=8.74 unit=mm
